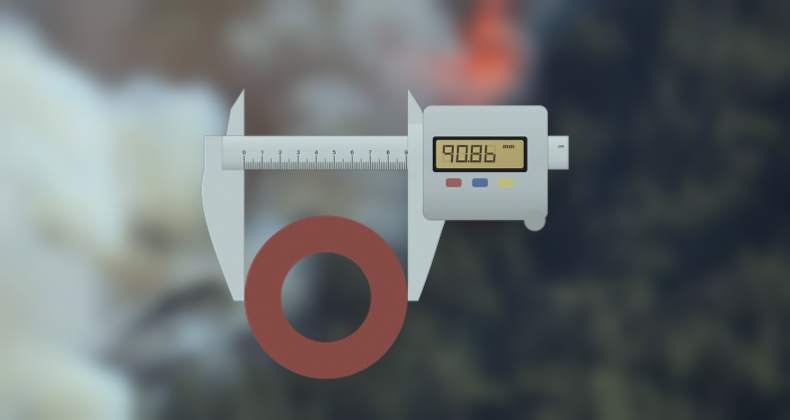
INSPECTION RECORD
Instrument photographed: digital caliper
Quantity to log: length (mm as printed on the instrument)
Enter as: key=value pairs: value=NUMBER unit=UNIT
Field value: value=90.86 unit=mm
